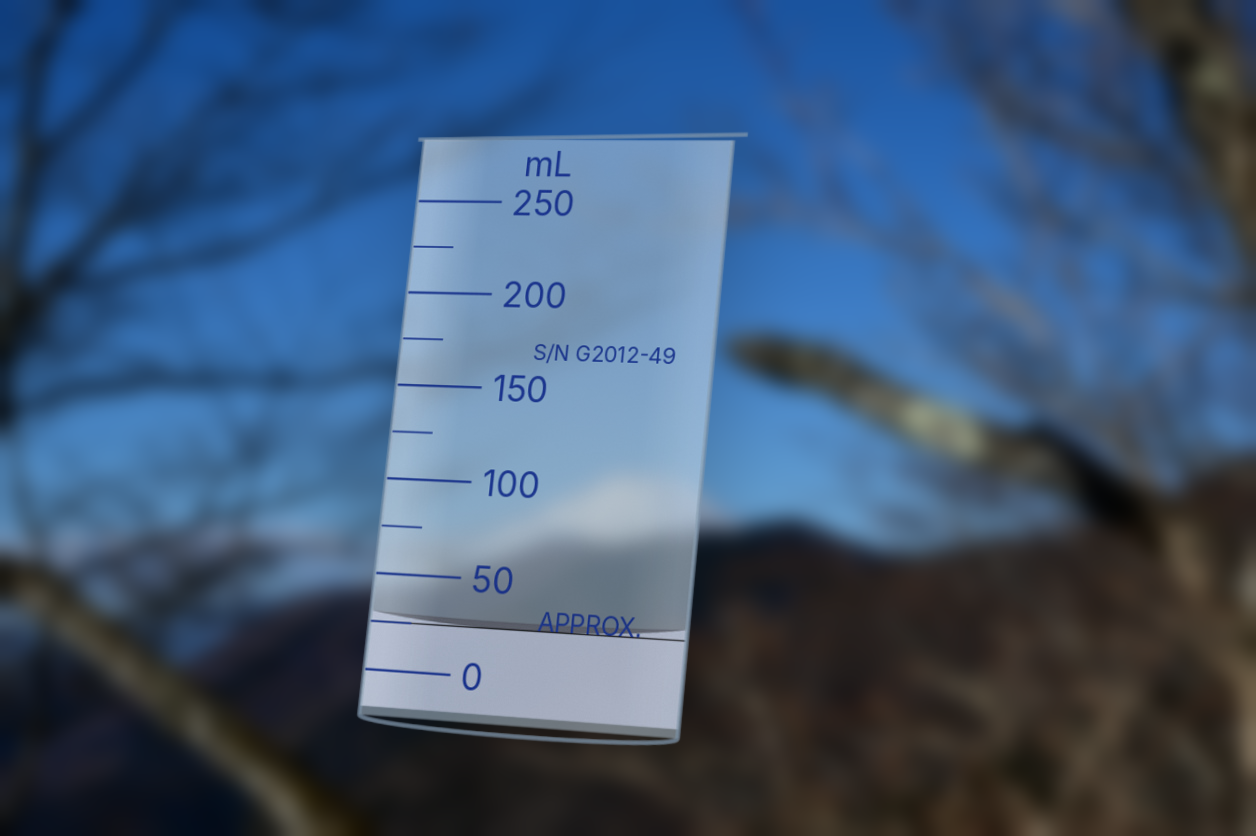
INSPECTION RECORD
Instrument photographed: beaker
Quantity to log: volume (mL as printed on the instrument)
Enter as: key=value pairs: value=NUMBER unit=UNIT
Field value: value=25 unit=mL
